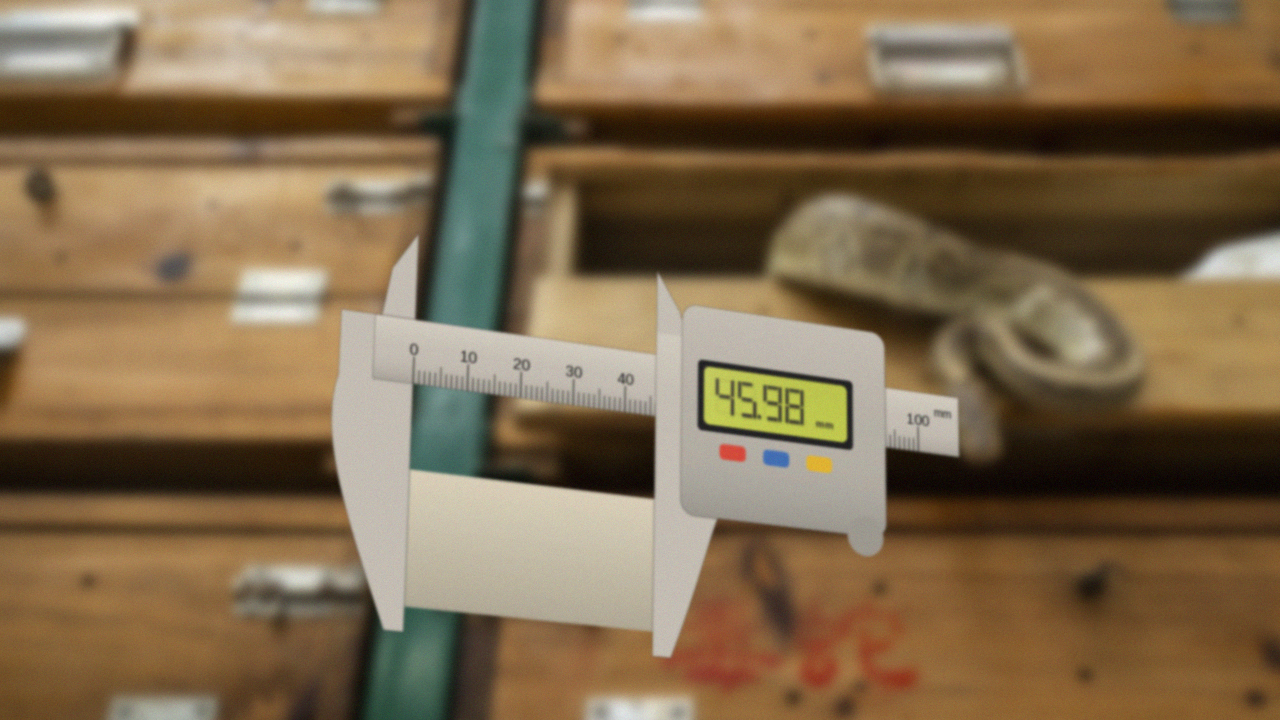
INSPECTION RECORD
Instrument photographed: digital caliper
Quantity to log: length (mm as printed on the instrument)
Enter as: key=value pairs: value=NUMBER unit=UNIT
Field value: value=45.98 unit=mm
